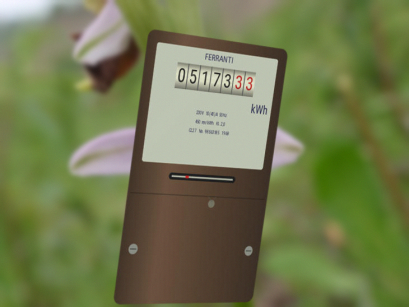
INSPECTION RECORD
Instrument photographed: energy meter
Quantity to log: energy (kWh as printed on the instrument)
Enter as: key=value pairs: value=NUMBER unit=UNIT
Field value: value=5173.33 unit=kWh
